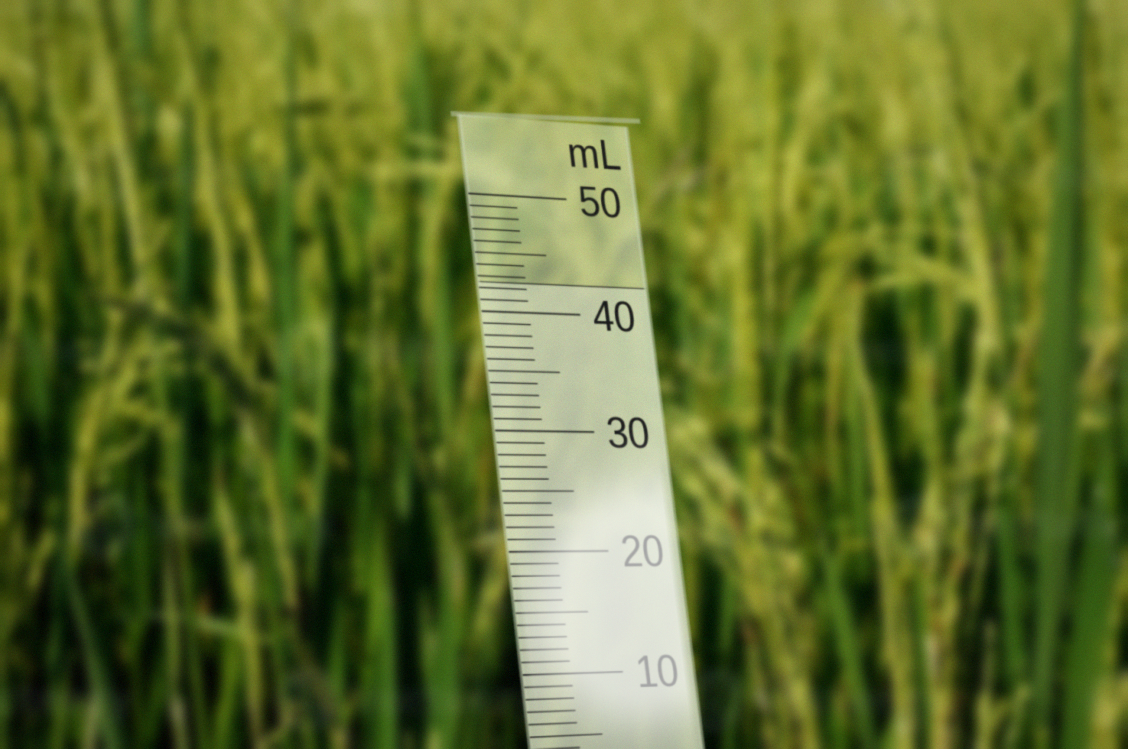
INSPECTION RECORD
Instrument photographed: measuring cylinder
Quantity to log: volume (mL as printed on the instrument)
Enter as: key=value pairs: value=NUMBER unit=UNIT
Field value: value=42.5 unit=mL
